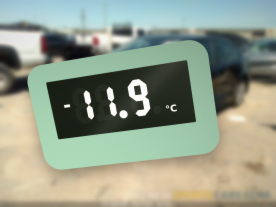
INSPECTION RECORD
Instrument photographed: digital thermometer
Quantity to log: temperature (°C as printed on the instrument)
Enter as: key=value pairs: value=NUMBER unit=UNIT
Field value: value=-11.9 unit=°C
